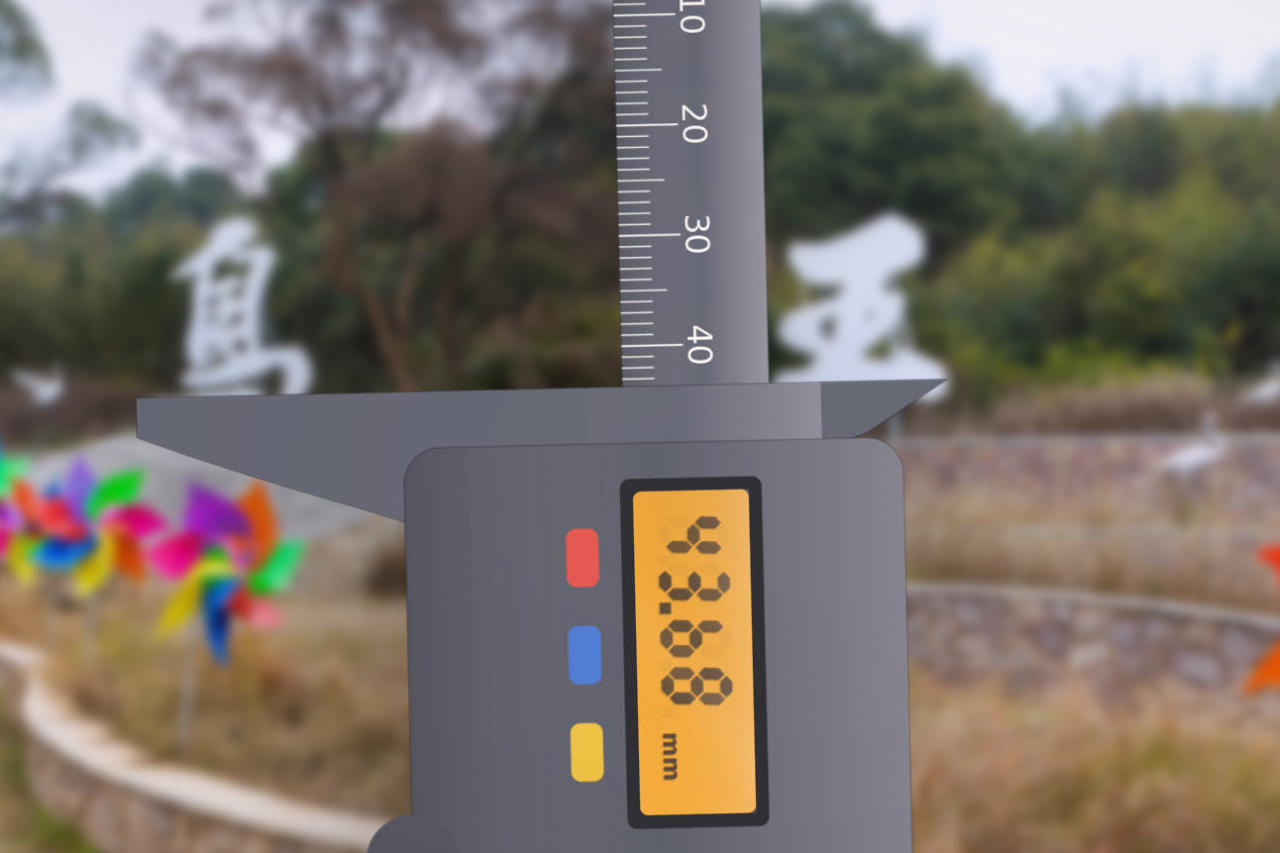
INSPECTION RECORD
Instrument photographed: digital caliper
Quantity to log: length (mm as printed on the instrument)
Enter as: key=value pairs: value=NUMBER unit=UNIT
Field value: value=43.68 unit=mm
